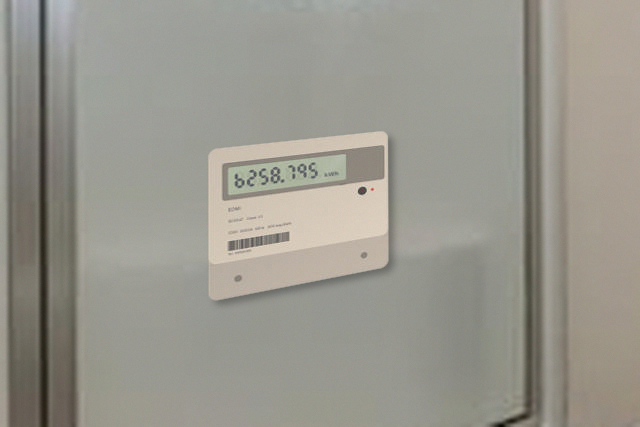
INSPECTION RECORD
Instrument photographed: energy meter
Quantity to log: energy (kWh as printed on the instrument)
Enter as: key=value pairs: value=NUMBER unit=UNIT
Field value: value=6258.795 unit=kWh
